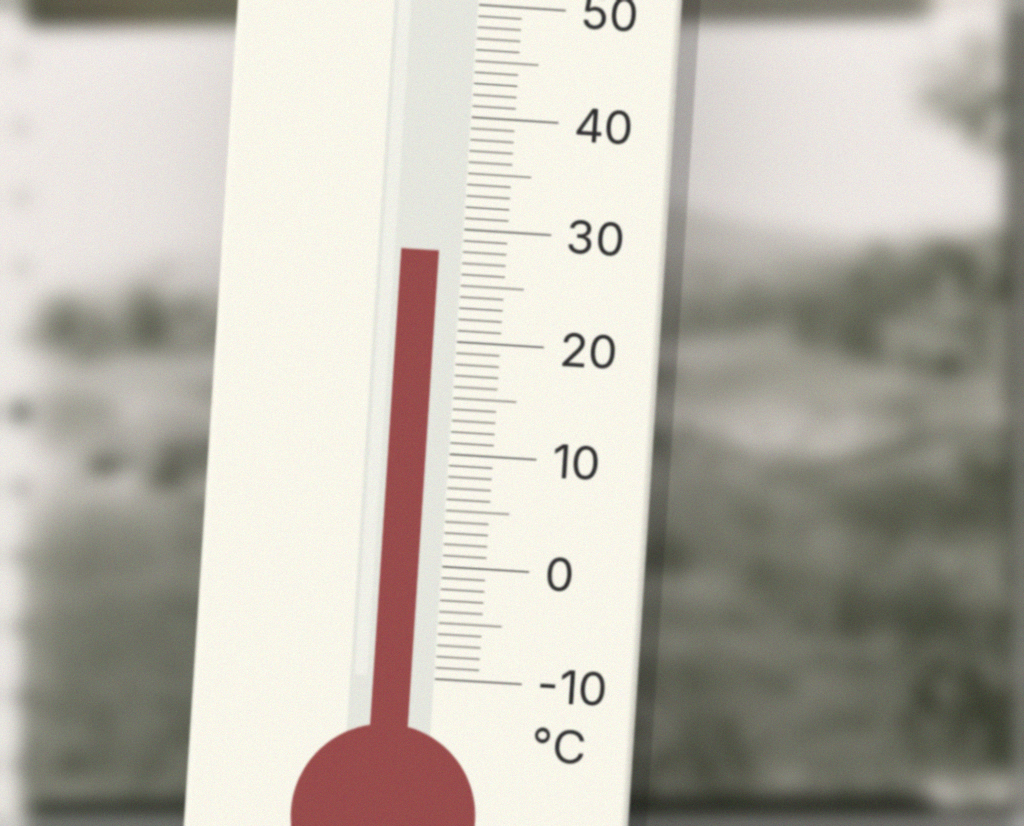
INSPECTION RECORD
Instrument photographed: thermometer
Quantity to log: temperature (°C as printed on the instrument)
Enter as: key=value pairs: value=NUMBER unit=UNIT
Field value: value=28 unit=°C
